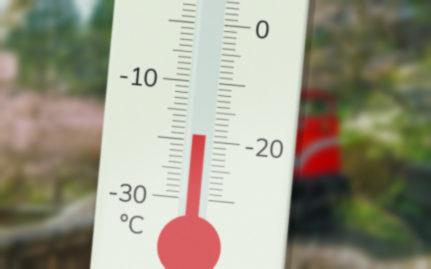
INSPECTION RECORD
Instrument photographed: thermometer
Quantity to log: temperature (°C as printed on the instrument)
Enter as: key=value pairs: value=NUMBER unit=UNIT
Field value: value=-19 unit=°C
